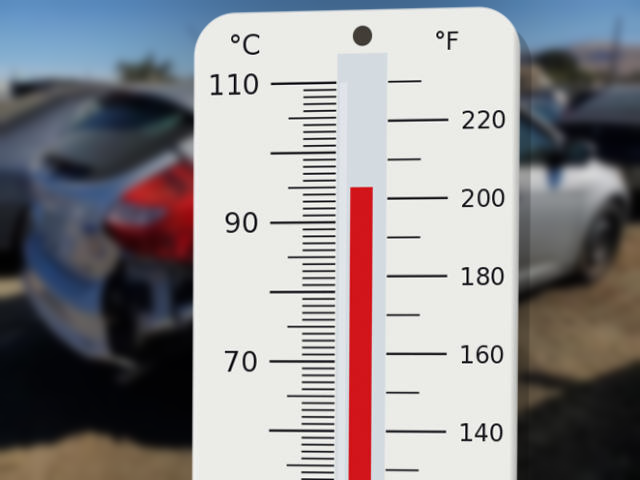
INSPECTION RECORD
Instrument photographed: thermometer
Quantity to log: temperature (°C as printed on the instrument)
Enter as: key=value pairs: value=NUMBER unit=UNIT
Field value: value=95 unit=°C
